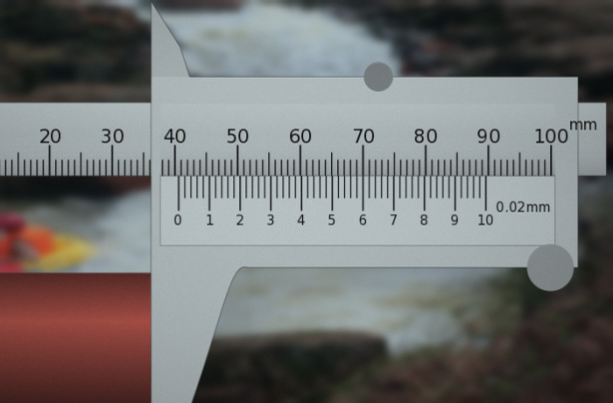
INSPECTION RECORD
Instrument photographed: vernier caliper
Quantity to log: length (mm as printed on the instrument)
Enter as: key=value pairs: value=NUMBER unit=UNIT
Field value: value=40.6 unit=mm
